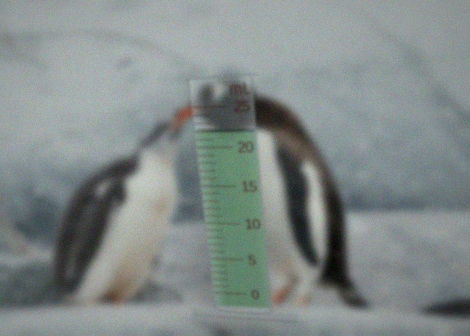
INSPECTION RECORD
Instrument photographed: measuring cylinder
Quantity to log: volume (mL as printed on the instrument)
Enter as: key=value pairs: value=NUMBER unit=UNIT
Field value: value=22 unit=mL
